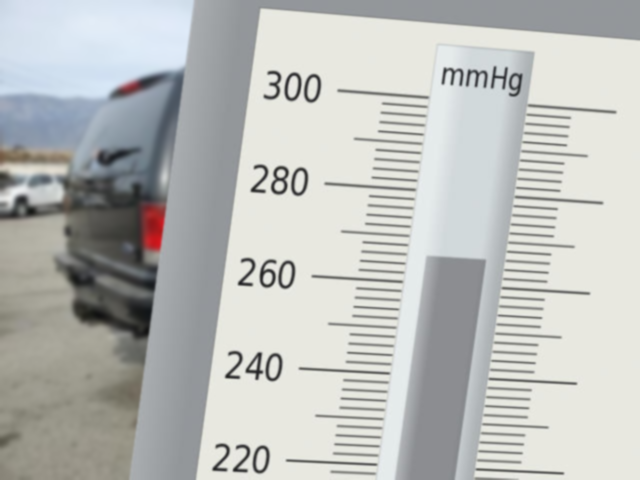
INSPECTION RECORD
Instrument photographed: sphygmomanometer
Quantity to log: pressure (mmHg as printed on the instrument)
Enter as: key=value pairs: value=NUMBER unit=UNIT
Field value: value=266 unit=mmHg
